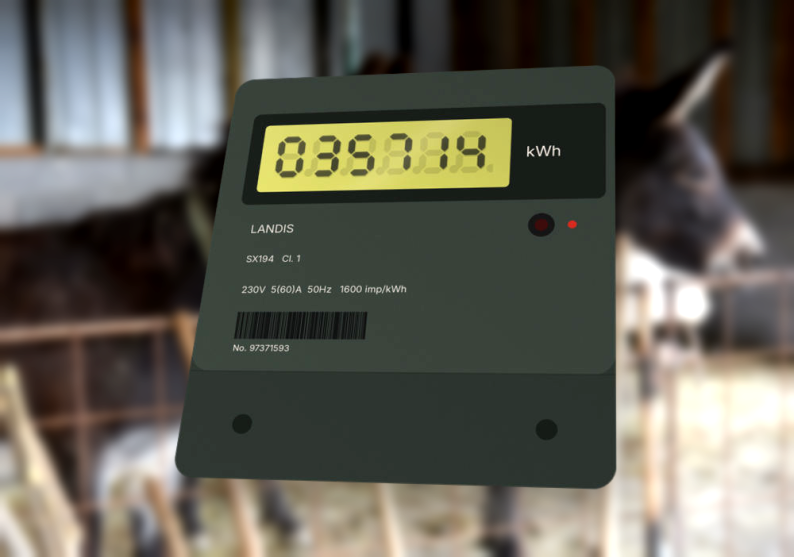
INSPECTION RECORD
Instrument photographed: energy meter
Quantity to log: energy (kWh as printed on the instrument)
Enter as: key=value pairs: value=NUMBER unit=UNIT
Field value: value=35714 unit=kWh
